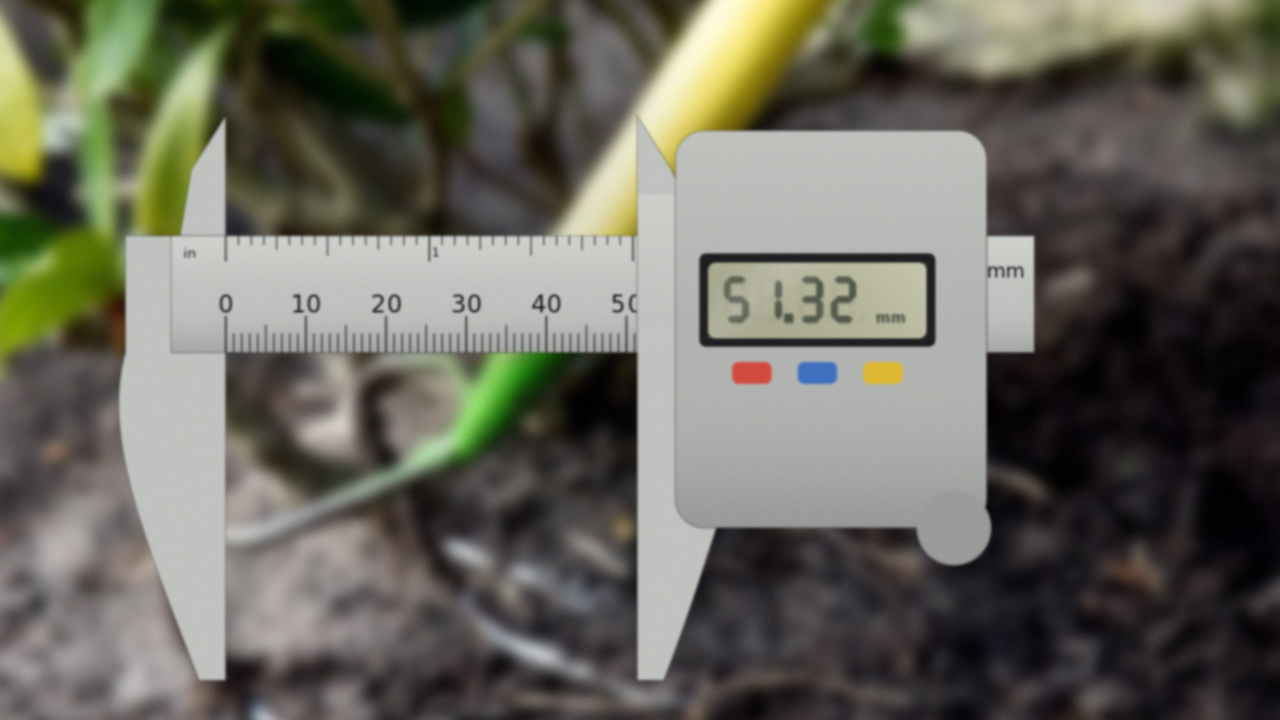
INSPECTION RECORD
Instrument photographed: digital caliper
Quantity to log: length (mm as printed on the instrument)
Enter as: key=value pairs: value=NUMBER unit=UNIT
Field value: value=51.32 unit=mm
